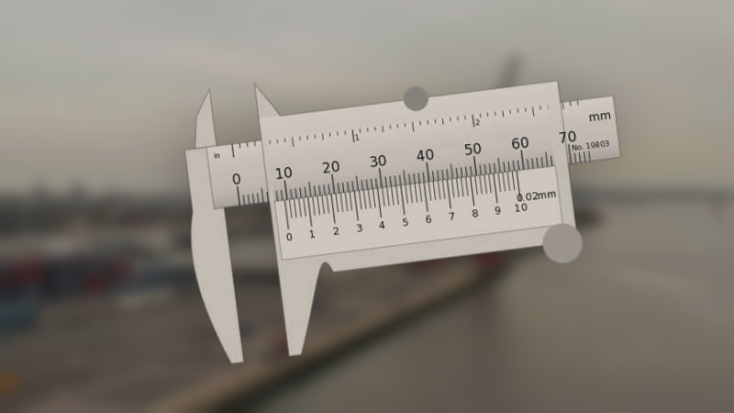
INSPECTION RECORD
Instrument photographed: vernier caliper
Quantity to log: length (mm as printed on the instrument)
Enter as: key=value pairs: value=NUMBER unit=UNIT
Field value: value=9.5 unit=mm
